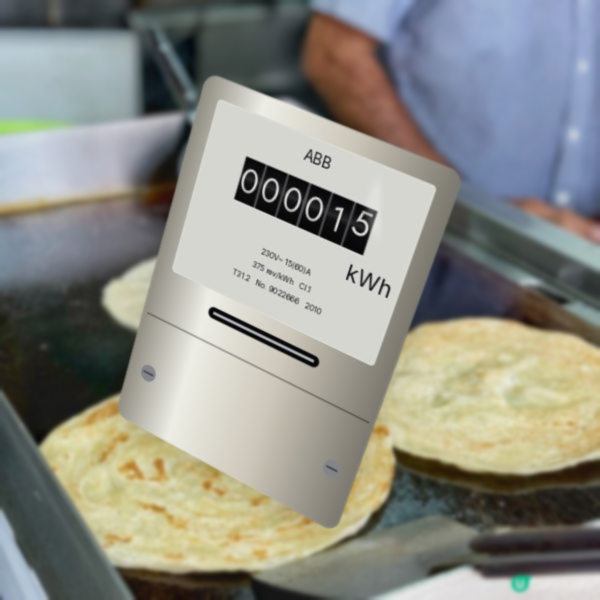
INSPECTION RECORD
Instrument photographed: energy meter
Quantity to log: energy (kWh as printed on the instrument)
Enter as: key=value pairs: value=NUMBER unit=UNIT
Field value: value=15 unit=kWh
